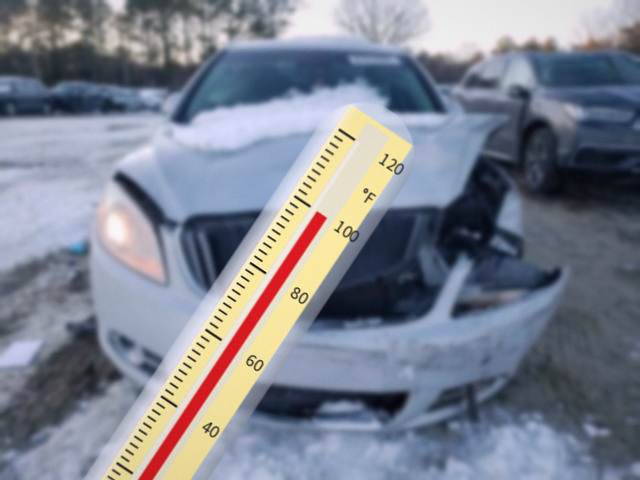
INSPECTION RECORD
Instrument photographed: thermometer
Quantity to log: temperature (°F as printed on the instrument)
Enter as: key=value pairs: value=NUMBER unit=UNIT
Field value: value=100 unit=°F
